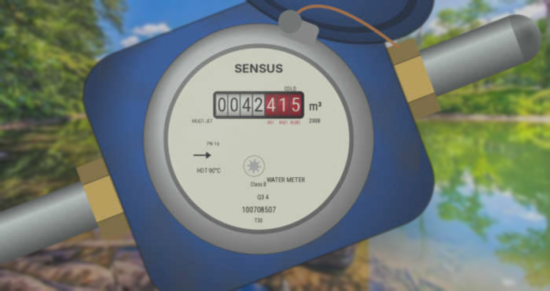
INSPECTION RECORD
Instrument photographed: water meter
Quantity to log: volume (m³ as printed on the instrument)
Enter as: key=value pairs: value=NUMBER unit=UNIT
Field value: value=42.415 unit=m³
